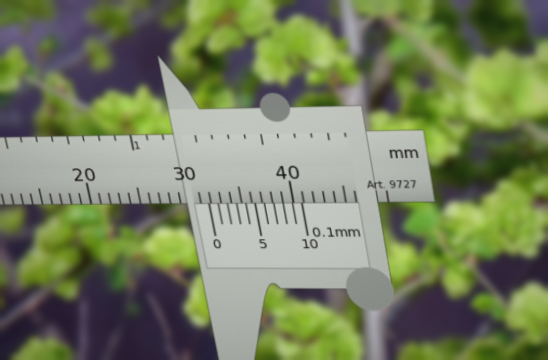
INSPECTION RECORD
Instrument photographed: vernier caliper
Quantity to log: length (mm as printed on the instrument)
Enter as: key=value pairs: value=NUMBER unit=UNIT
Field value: value=31.8 unit=mm
